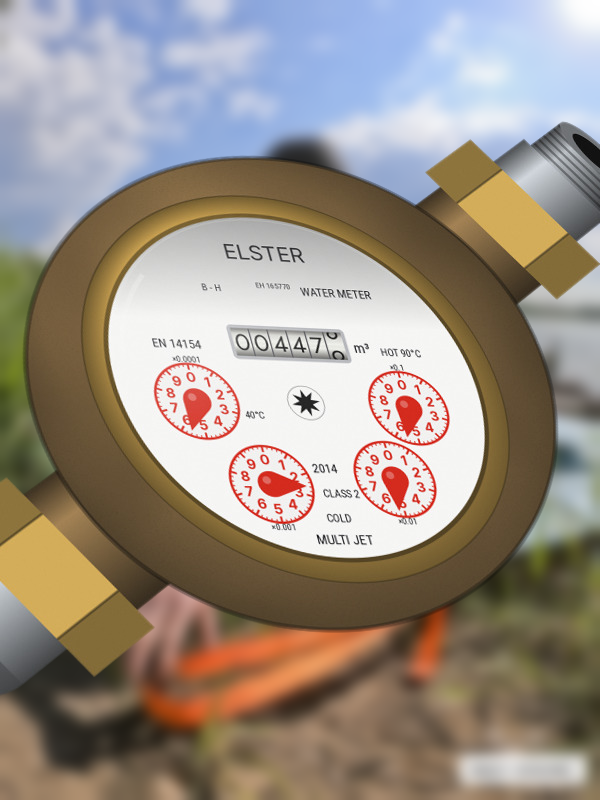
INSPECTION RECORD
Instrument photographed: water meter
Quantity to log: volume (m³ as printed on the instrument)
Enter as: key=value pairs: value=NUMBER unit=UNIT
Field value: value=4478.5525 unit=m³
